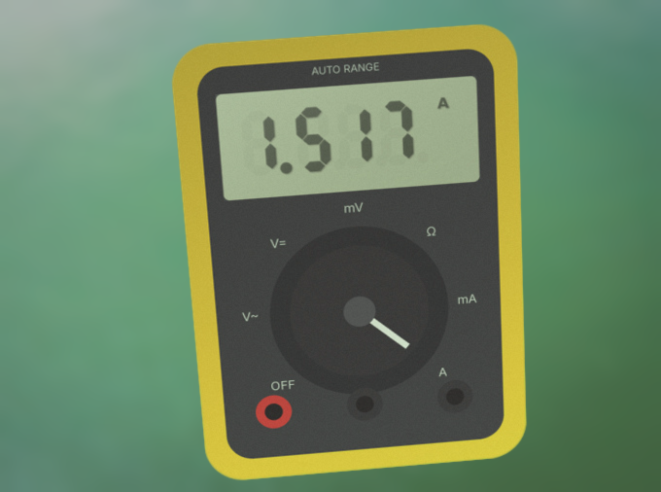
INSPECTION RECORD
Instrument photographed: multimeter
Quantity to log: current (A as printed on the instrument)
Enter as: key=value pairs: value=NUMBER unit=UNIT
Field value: value=1.517 unit=A
